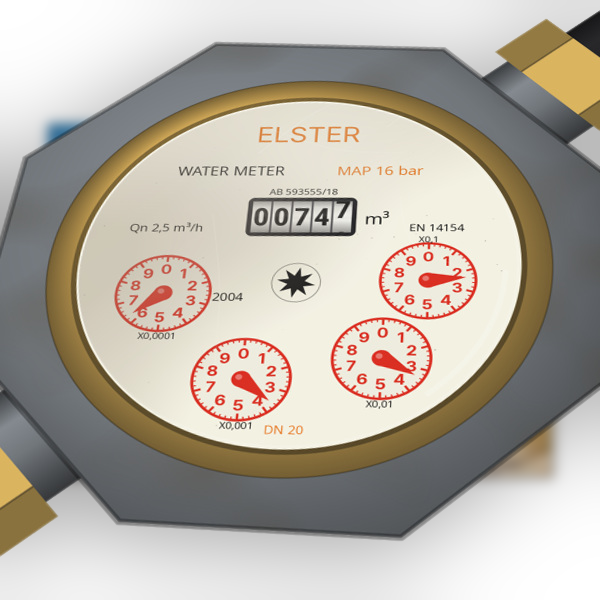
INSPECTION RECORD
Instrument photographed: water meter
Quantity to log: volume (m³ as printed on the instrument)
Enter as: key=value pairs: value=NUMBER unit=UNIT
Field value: value=747.2336 unit=m³
